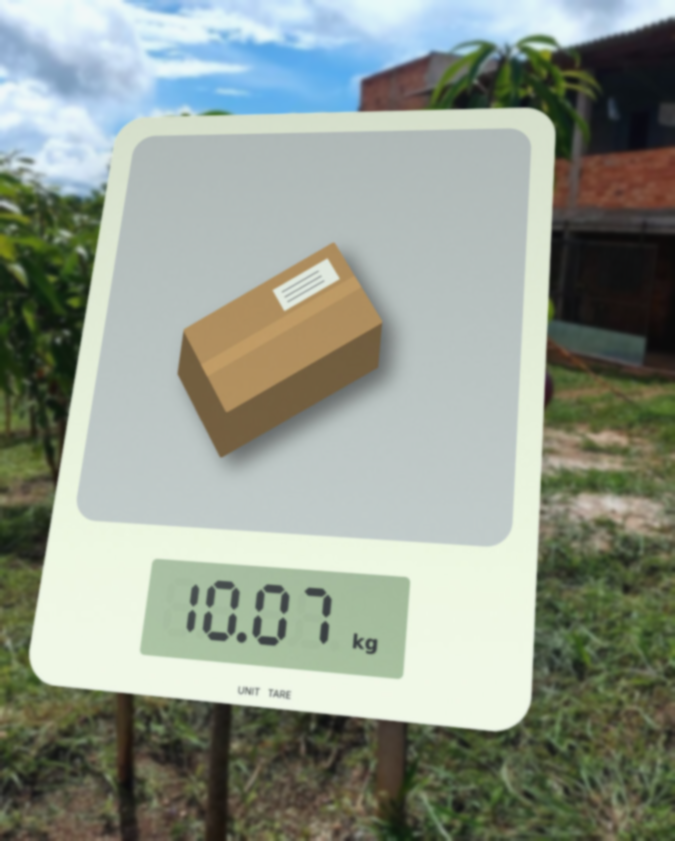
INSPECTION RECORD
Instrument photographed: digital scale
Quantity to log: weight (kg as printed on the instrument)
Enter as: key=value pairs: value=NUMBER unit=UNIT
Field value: value=10.07 unit=kg
